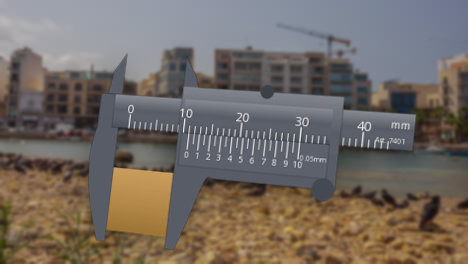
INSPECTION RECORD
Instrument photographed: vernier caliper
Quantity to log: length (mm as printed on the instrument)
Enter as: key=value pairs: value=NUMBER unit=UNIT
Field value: value=11.0 unit=mm
